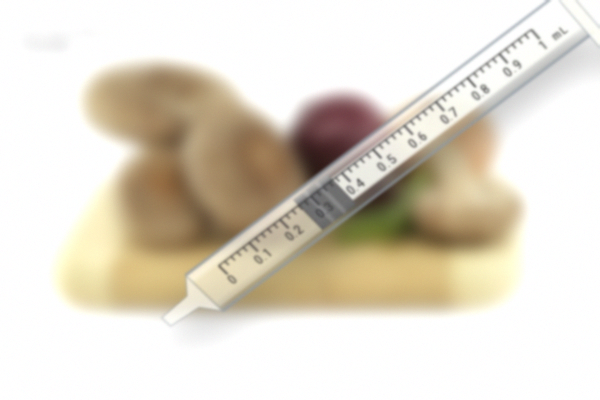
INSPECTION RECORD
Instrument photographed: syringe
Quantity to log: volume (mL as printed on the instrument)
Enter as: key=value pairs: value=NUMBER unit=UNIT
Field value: value=0.26 unit=mL
